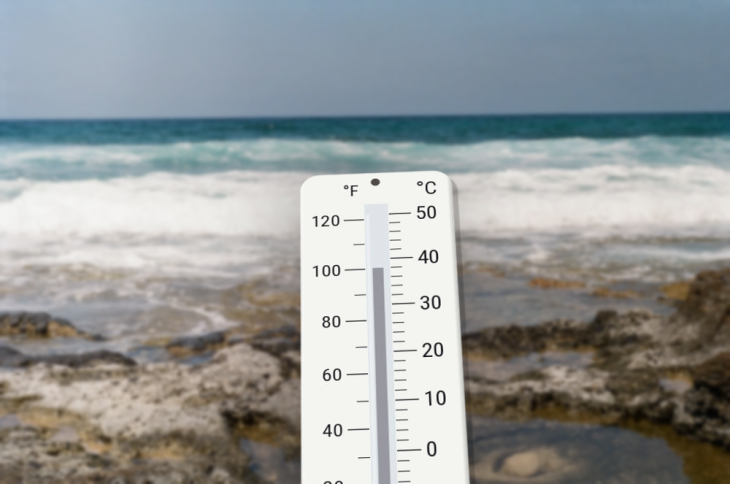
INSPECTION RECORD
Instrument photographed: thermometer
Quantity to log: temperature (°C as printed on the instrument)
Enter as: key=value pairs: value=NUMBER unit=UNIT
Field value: value=38 unit=°C
